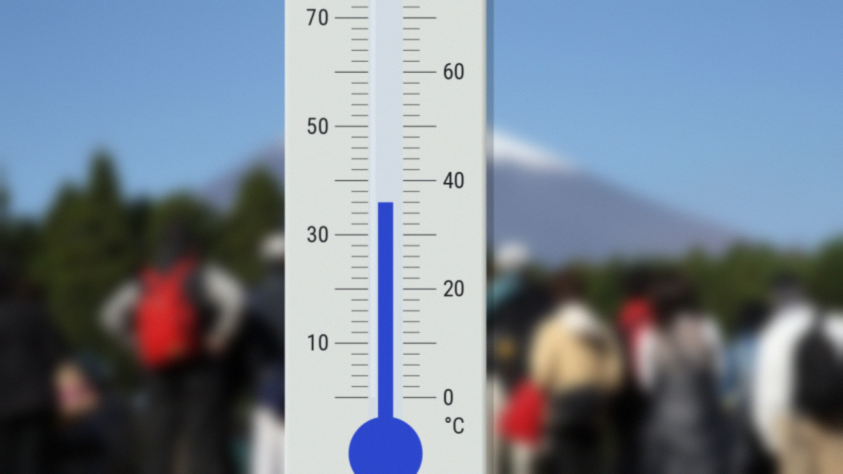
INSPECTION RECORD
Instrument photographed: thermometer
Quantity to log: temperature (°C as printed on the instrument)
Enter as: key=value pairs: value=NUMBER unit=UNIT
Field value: value=36 unit=°C
